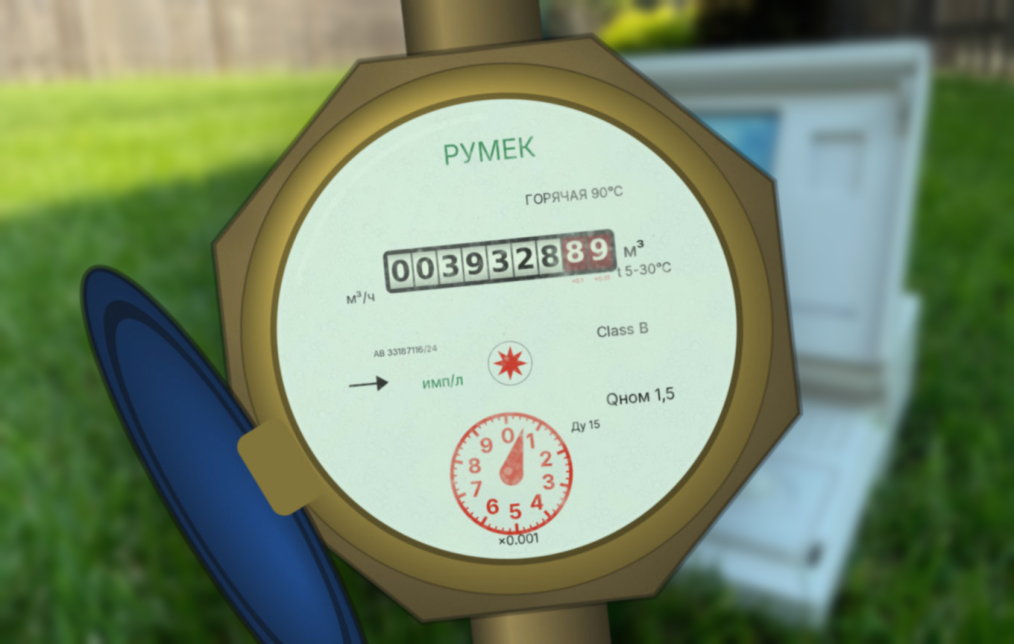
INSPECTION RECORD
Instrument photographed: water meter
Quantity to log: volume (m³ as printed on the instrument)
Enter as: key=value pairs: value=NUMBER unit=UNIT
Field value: value=39328.890 unit=m³
